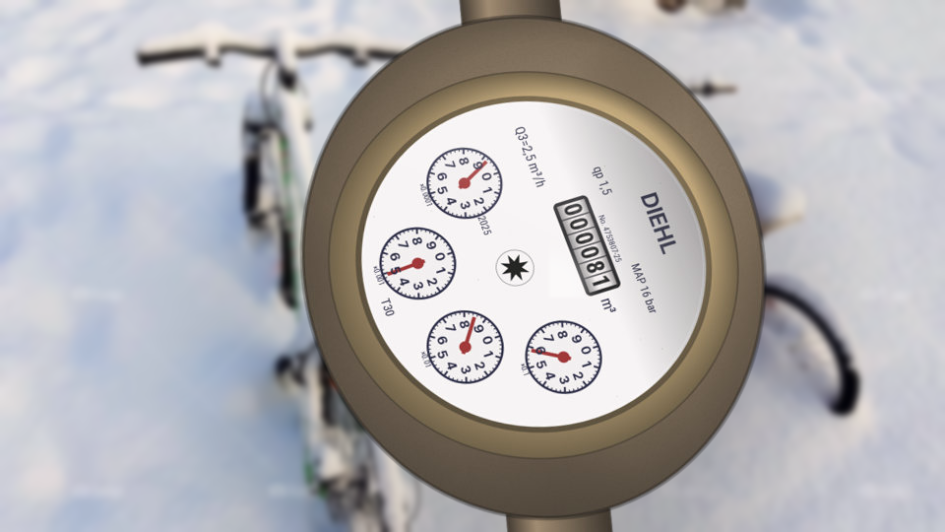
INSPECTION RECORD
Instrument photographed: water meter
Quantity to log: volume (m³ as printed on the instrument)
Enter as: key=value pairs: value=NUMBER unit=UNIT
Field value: value=81.5849 unit=m³
